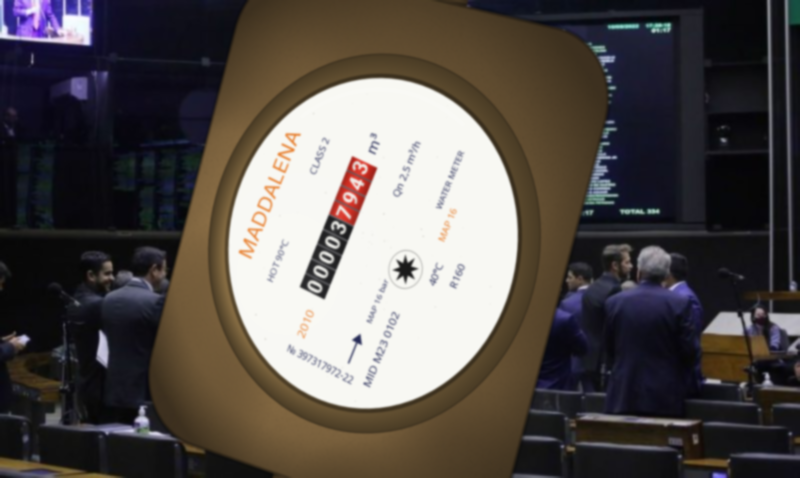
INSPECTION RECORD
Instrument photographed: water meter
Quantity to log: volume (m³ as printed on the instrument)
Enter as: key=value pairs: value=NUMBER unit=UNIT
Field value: value=3.7943 unit=m³
